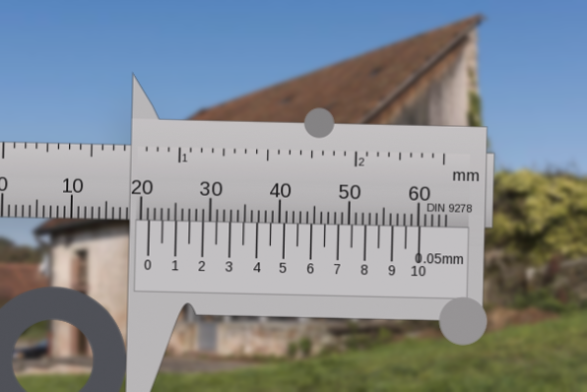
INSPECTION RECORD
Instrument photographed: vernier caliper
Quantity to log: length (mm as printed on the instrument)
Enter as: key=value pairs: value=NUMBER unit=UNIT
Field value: value=21.2 unit=mm
